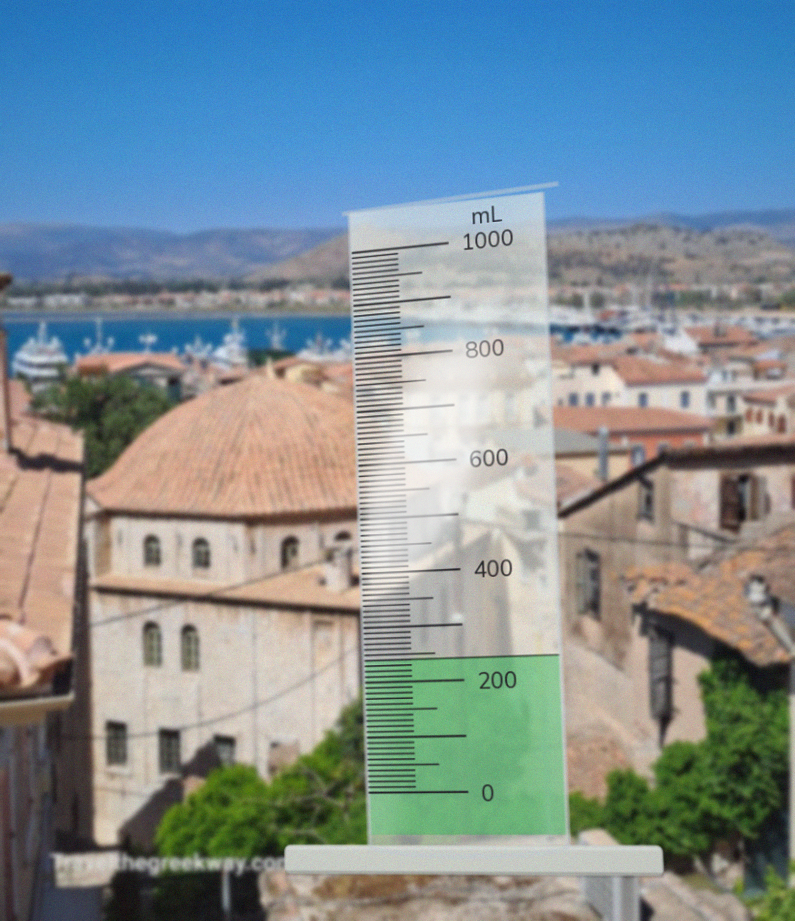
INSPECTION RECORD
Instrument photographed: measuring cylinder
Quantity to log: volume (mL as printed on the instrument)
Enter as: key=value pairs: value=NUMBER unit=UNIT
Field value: value=240 unit=mL
